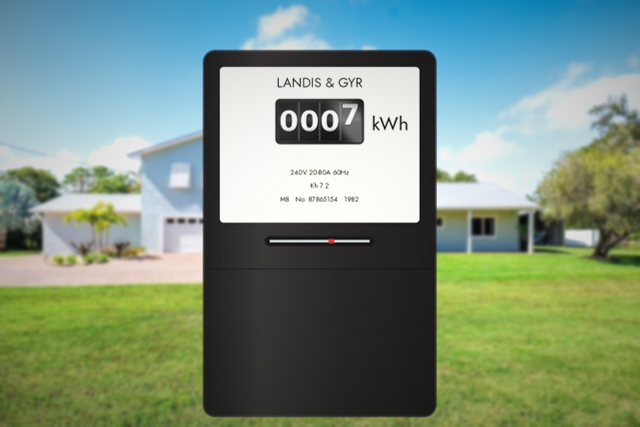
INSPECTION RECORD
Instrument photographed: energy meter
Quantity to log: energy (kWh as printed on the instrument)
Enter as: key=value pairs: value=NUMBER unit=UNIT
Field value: value=7 unit=kWh
